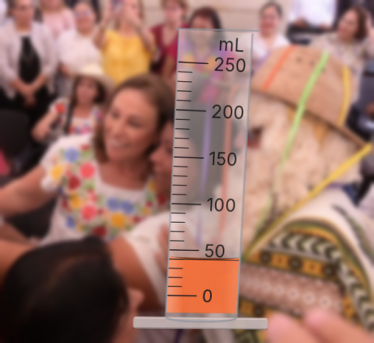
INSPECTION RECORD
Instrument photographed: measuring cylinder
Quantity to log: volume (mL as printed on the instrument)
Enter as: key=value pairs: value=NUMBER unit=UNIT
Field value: value=40 unit=mL
